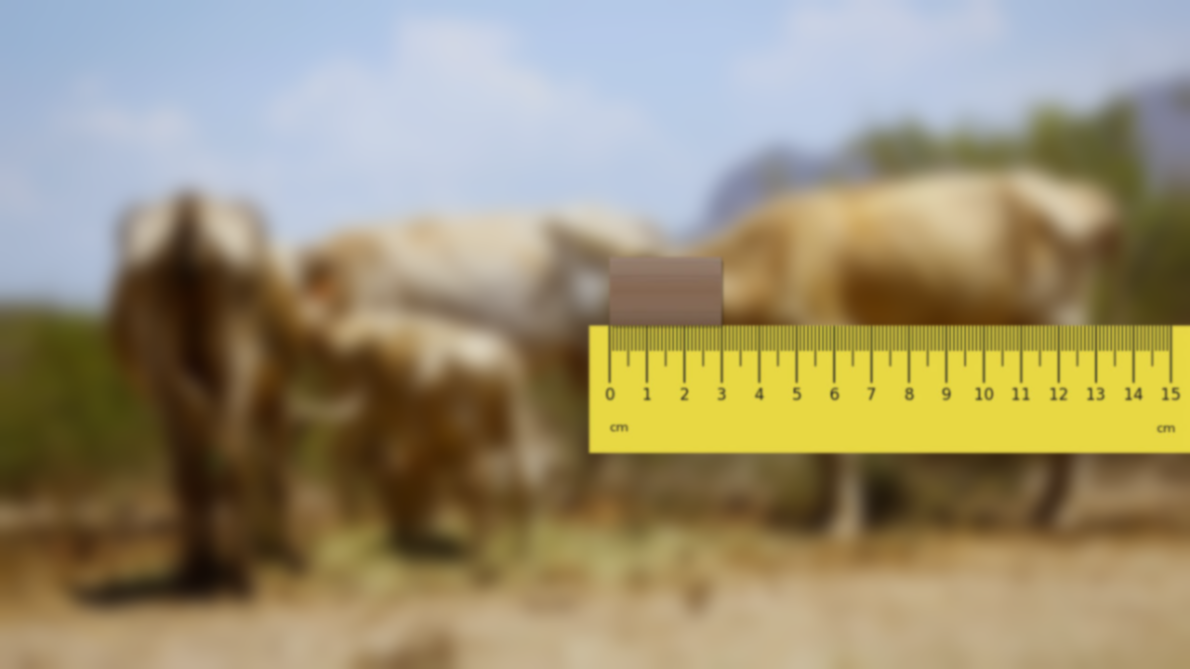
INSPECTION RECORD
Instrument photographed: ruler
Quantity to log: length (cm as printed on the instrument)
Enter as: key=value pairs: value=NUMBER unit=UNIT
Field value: value=3 unit=cm
